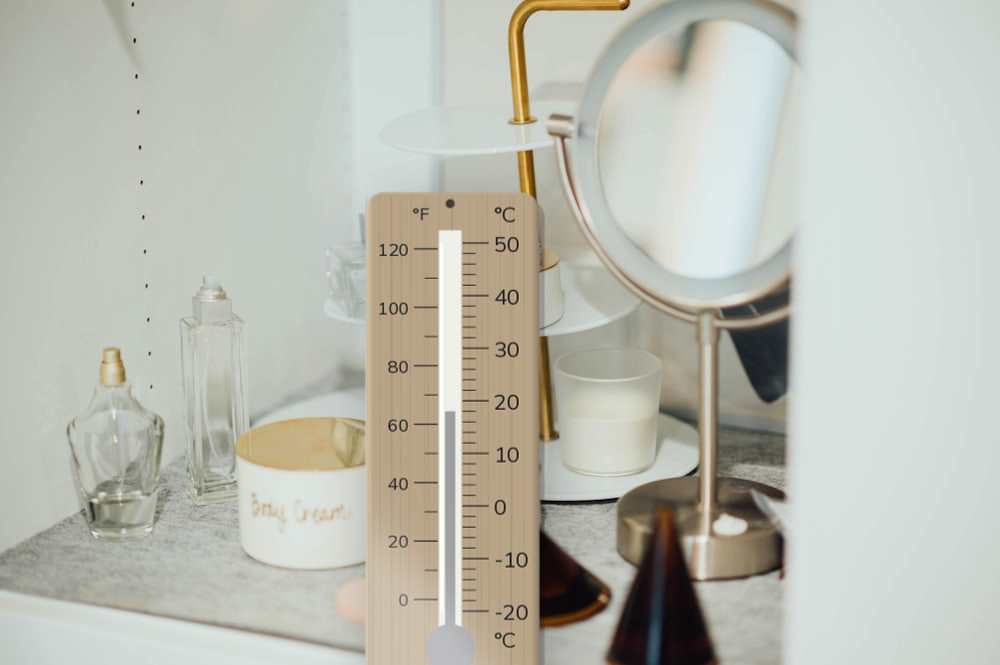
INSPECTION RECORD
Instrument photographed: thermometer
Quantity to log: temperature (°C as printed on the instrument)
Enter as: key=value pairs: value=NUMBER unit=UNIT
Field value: value=18 unit=°C
